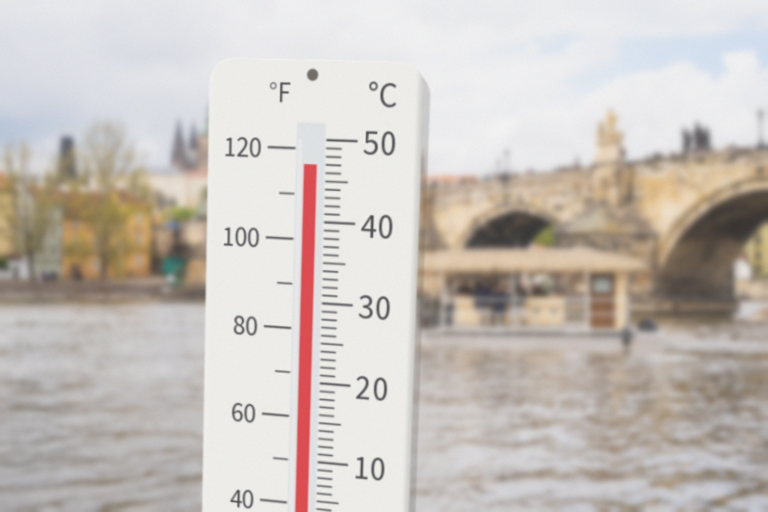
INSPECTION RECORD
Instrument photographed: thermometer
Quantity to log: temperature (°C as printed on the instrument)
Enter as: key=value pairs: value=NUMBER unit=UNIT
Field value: value=47 unit=°C
